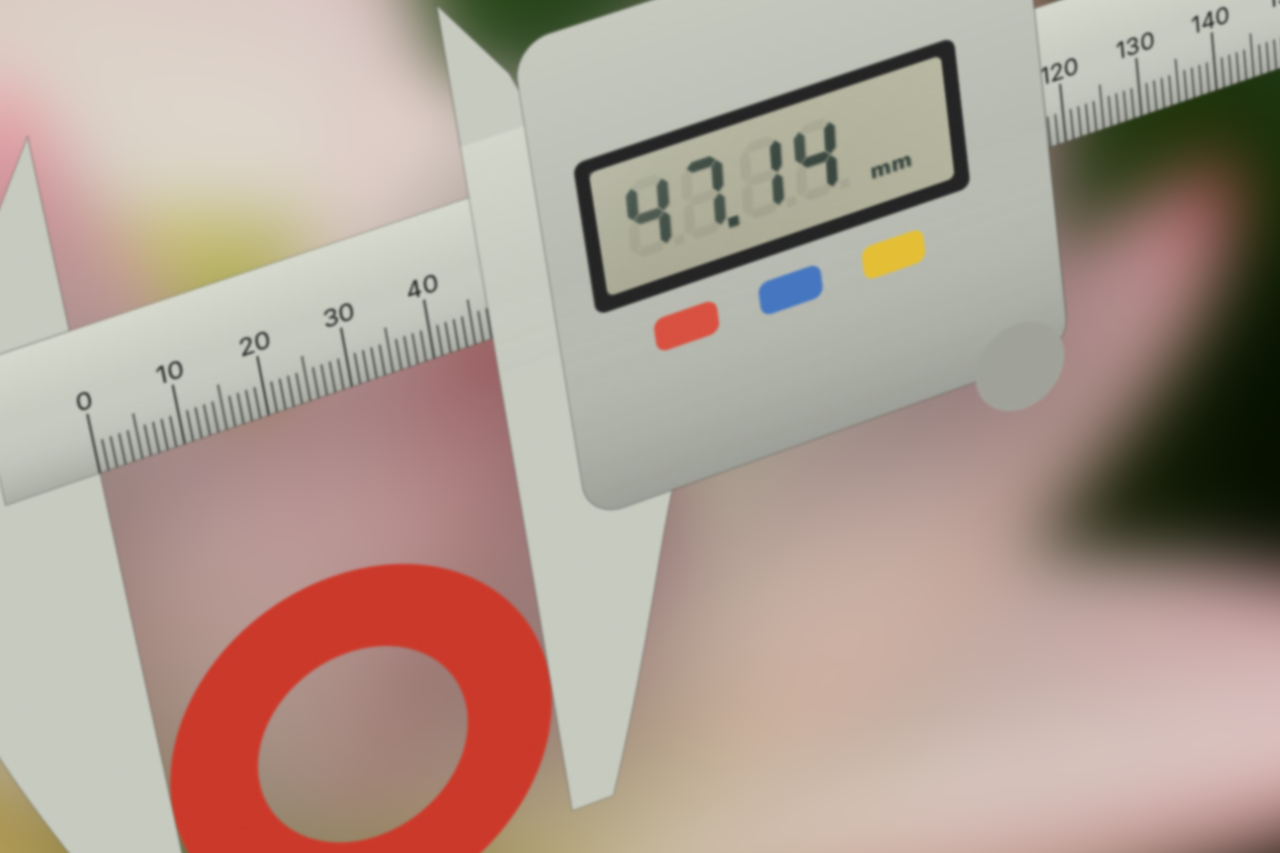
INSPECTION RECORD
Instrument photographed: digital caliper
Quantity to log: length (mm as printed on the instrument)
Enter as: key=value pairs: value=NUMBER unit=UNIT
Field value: value=47.14 unit=mm
